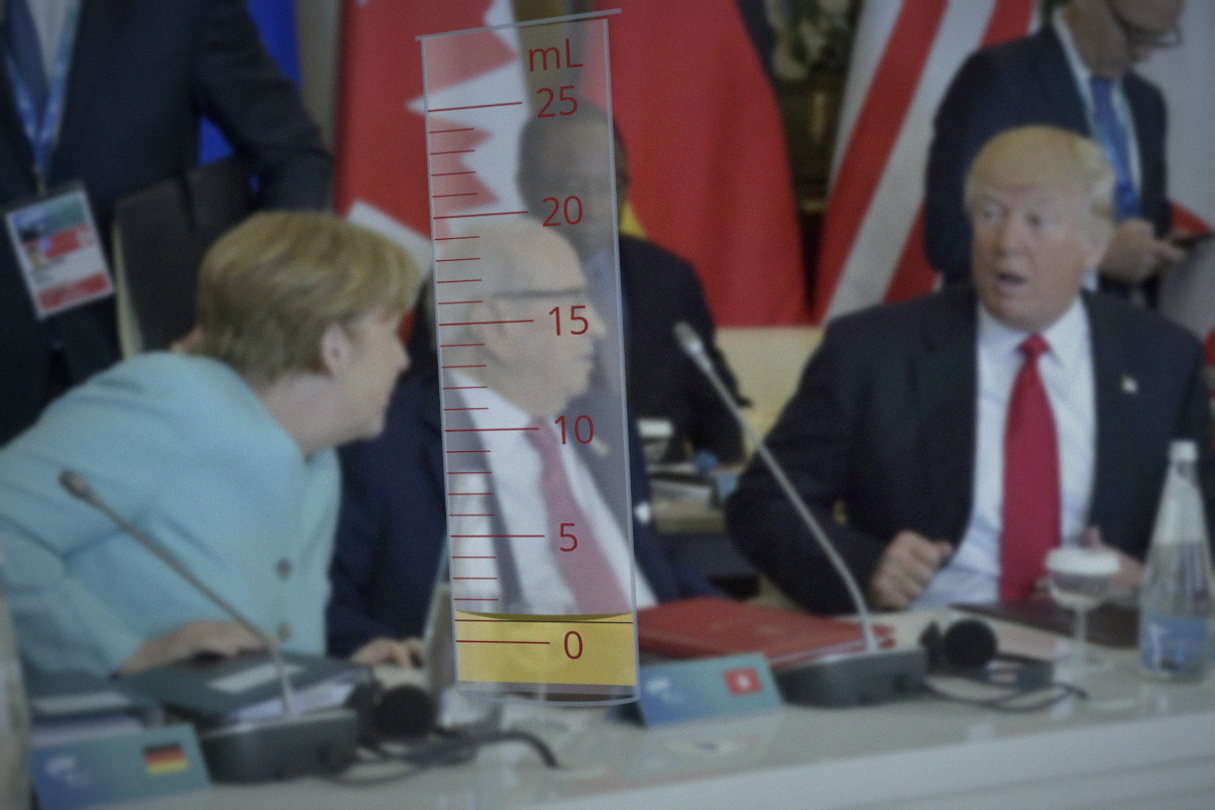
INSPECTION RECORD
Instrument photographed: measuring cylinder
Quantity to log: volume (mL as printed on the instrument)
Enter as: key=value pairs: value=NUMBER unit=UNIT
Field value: value=1 unit=mL
